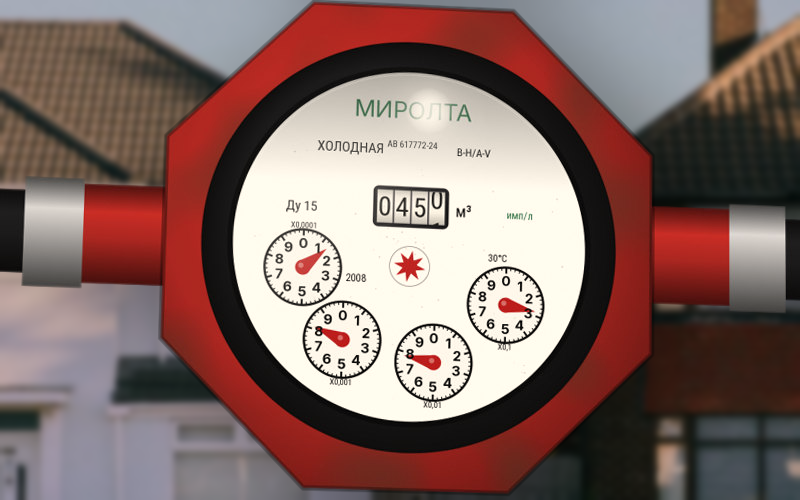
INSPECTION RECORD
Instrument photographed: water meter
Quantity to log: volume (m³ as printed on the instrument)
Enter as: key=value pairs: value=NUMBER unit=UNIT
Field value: value=450.2781 unit=m³
